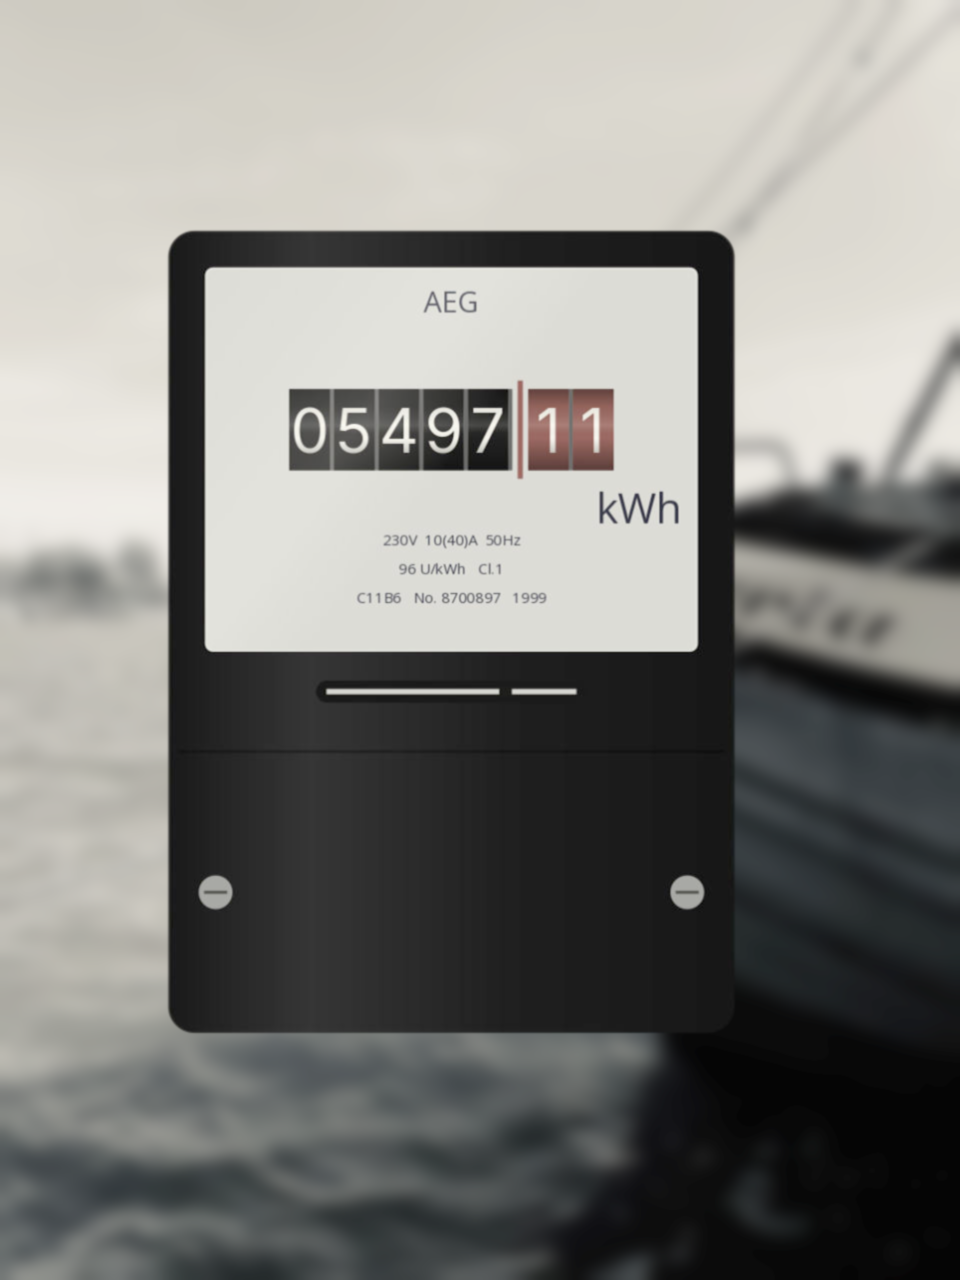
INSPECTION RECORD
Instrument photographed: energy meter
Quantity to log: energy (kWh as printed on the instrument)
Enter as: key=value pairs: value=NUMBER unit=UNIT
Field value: value=5497.11 unit=kWh
